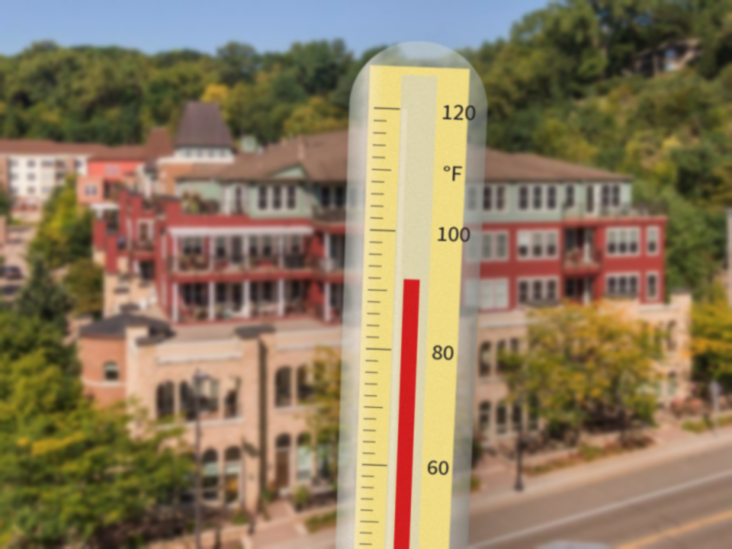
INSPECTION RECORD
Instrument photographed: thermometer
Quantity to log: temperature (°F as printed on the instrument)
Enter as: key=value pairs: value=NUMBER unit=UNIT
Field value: value=92 unit=°F
